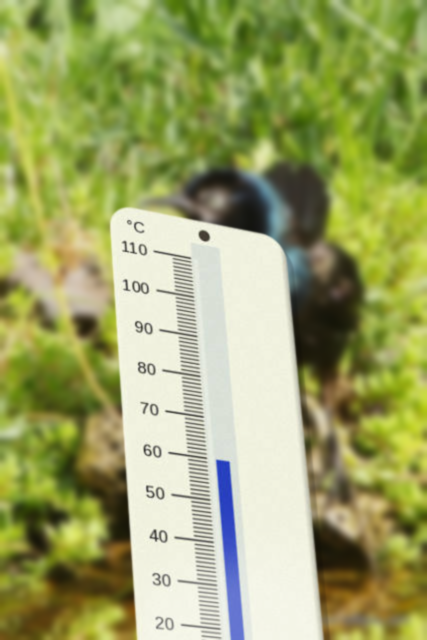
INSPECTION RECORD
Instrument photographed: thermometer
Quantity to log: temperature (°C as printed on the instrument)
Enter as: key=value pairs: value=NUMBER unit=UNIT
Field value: value=60 unit=°C
